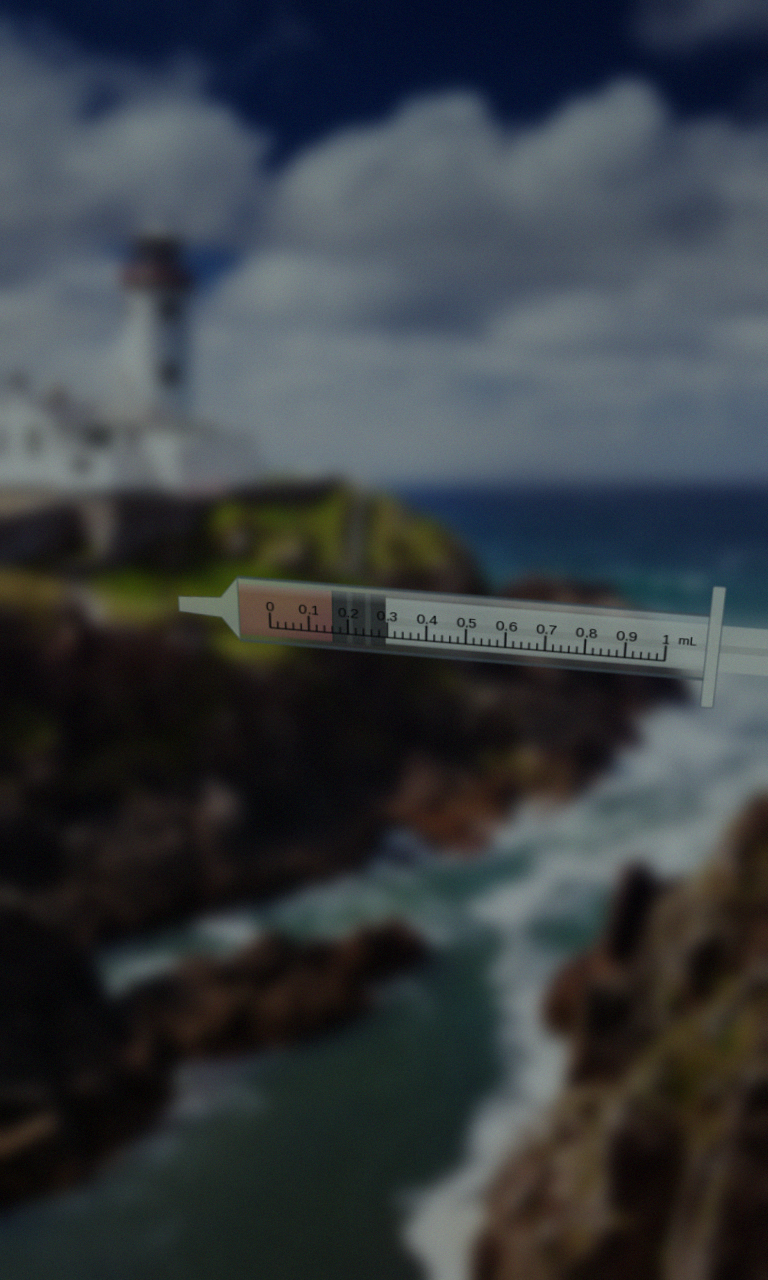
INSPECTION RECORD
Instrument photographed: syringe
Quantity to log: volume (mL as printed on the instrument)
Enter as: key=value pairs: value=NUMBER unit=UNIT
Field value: value=0.16 unit=mL
